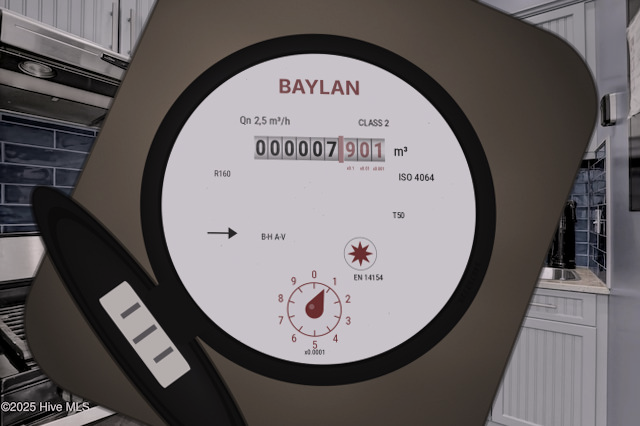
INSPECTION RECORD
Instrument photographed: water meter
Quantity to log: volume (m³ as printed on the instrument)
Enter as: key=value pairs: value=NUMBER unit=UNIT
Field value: value=7.9010 unit=m³
